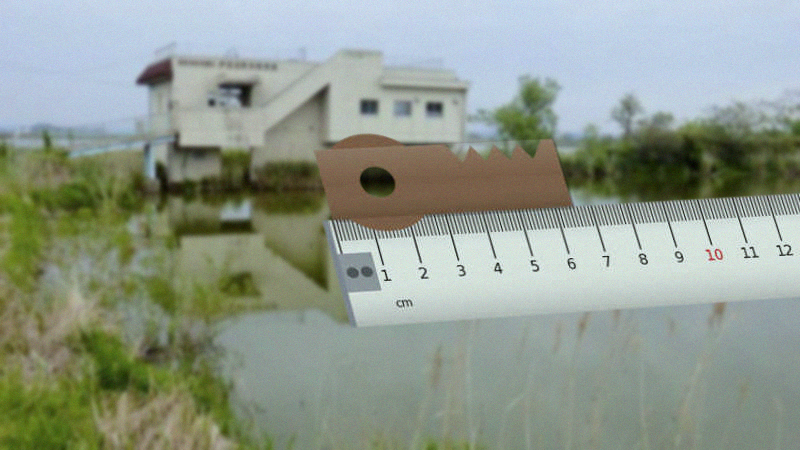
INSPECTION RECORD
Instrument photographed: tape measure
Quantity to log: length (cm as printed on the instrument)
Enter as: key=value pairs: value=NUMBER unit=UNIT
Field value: value=6.5 unit=cm
